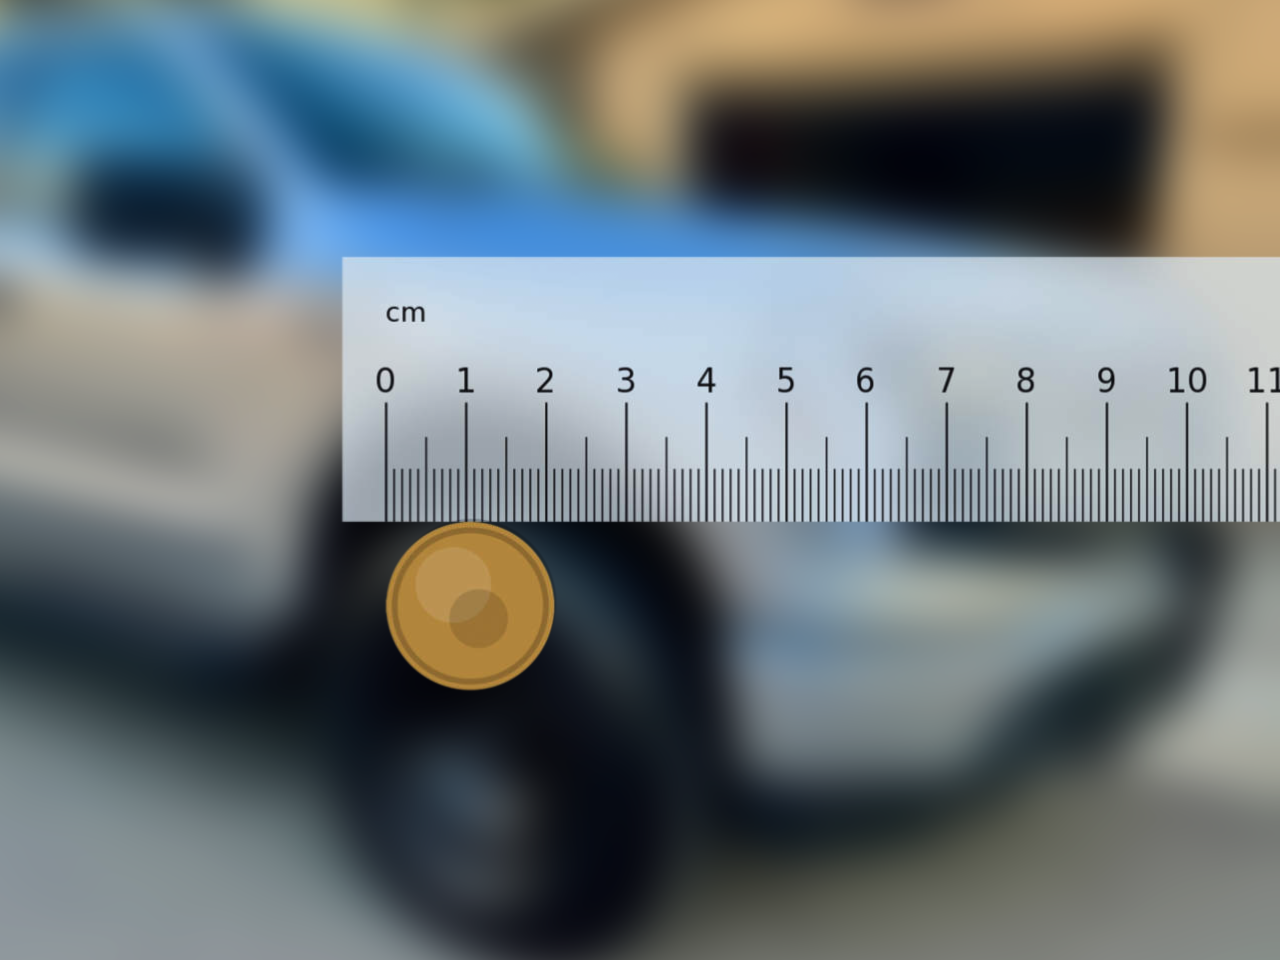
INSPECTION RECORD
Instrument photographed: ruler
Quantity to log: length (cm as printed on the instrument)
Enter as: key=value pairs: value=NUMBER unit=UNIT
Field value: value=2.1 unit=cm
